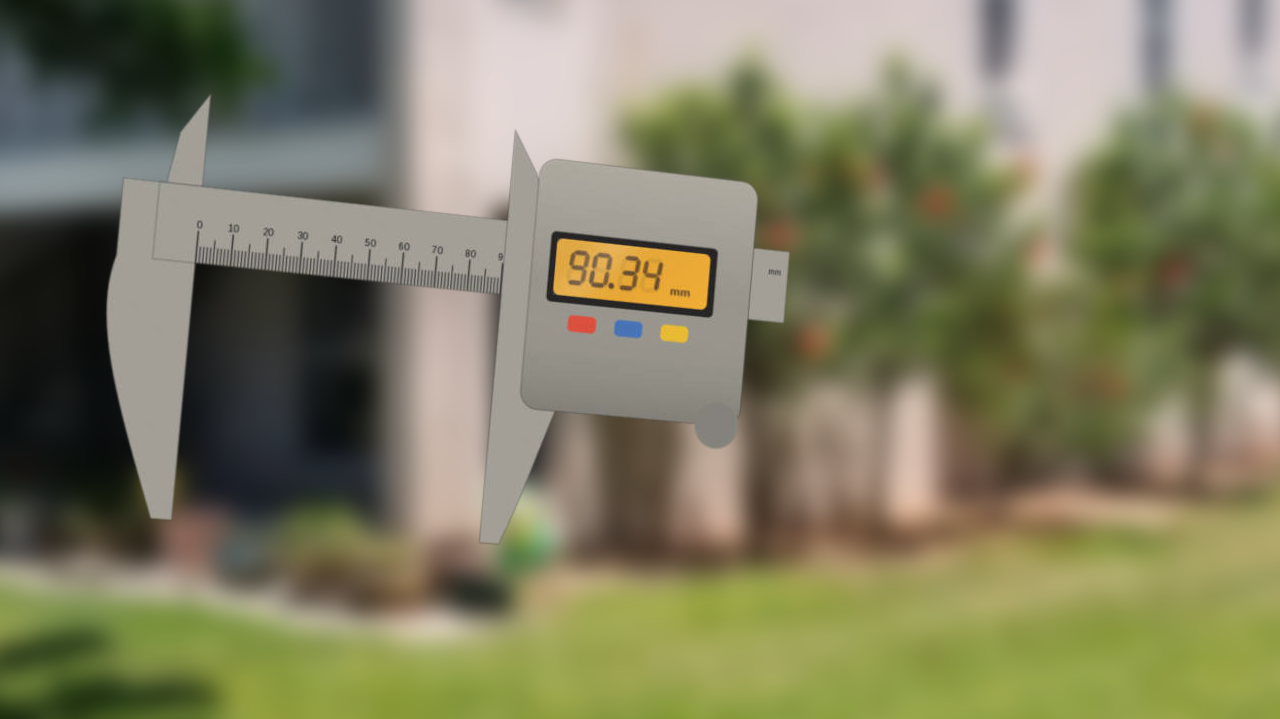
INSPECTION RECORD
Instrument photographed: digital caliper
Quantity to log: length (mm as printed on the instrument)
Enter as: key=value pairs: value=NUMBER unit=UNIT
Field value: value=90.34 unit=mm
